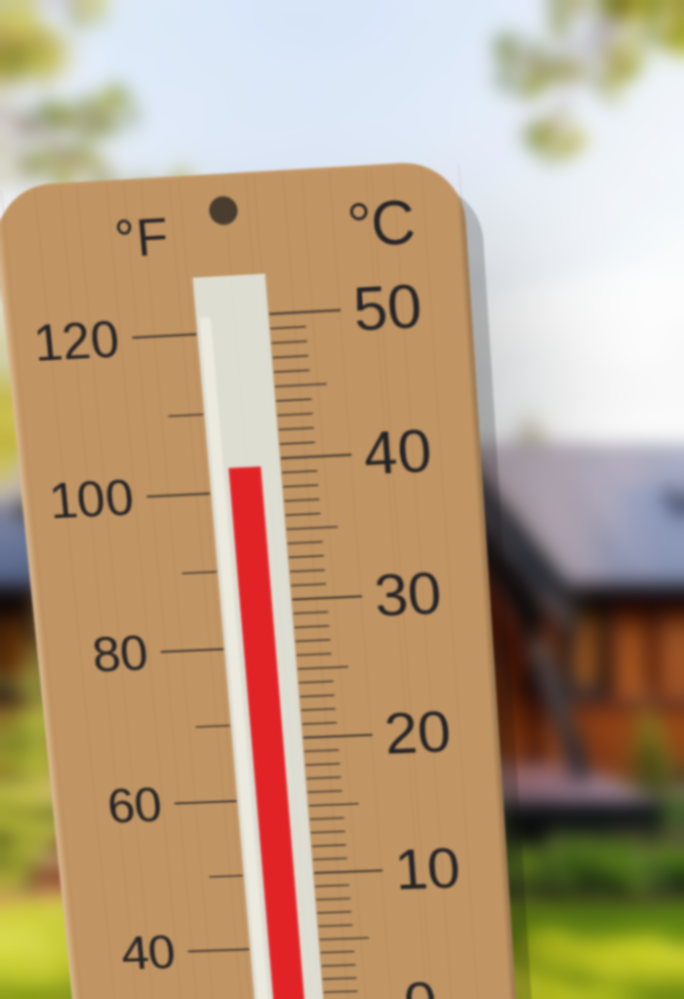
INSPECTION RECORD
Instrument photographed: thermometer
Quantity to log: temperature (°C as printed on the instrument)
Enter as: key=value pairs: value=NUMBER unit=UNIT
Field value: value=39.5 unit=°C
